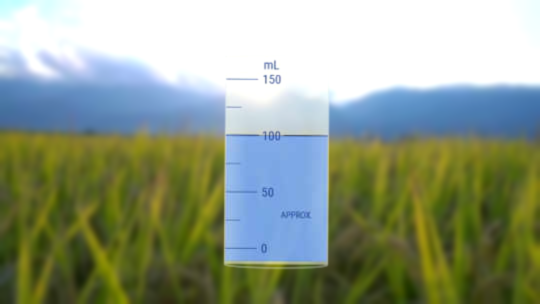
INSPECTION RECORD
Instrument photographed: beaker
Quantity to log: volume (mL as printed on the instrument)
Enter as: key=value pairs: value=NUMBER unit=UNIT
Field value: value=100 unit=mL
